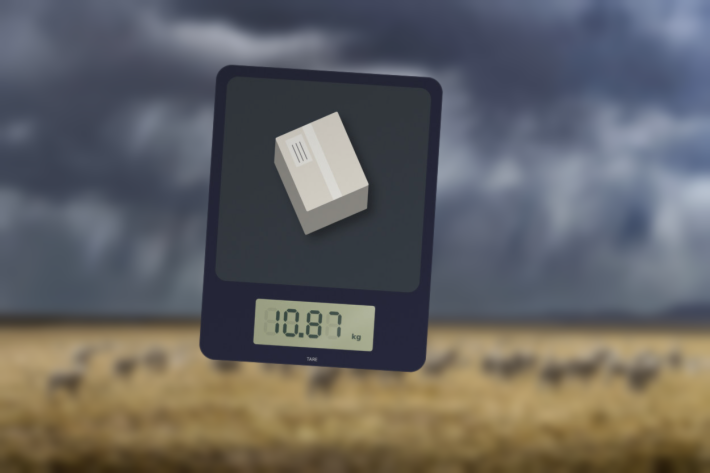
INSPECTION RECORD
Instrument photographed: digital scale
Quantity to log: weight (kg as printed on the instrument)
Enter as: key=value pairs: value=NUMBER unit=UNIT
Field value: value=10.87 unit=kg
